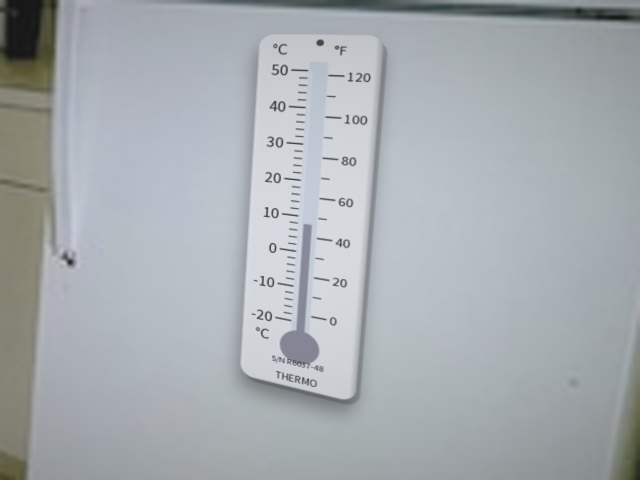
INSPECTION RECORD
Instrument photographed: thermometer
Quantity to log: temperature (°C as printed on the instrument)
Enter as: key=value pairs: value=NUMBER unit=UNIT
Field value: value=8 unit=°C
